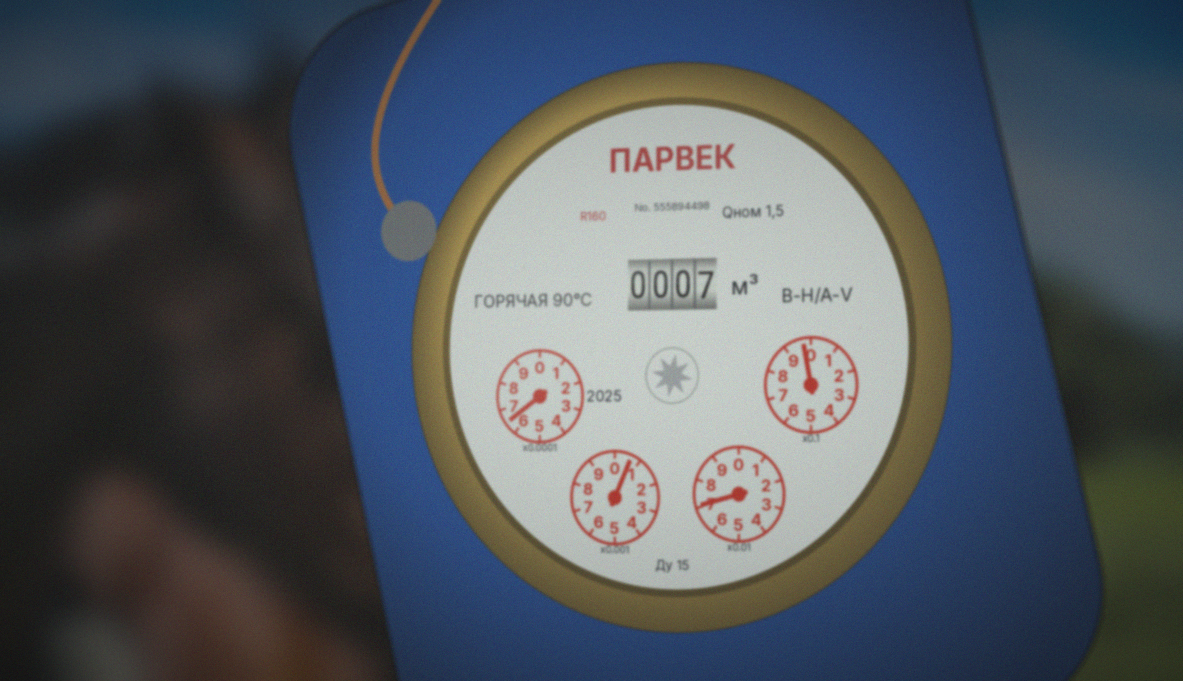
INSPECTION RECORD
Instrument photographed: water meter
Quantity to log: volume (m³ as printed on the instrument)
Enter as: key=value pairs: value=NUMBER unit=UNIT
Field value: value=6.9706 unit=m³
